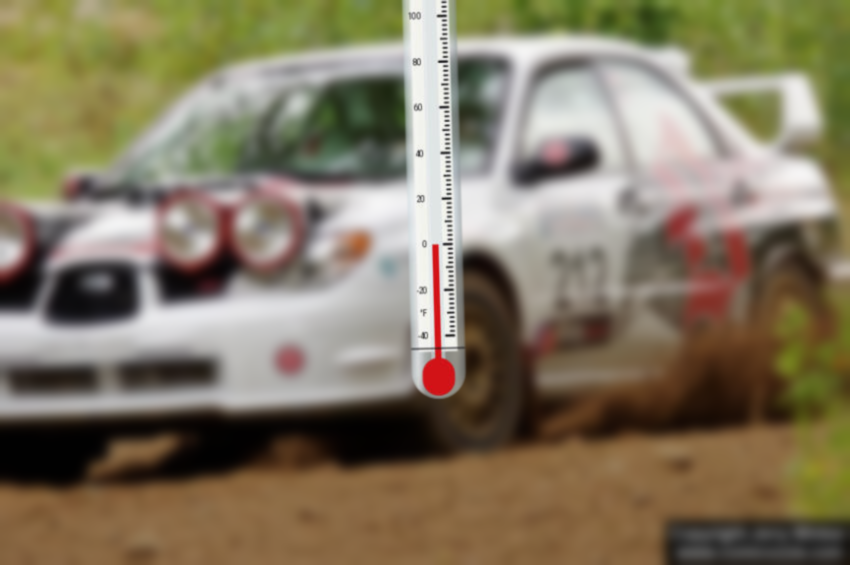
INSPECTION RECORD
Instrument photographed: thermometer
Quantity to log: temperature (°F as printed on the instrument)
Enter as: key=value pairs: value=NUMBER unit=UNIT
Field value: value=0 unit=°F
